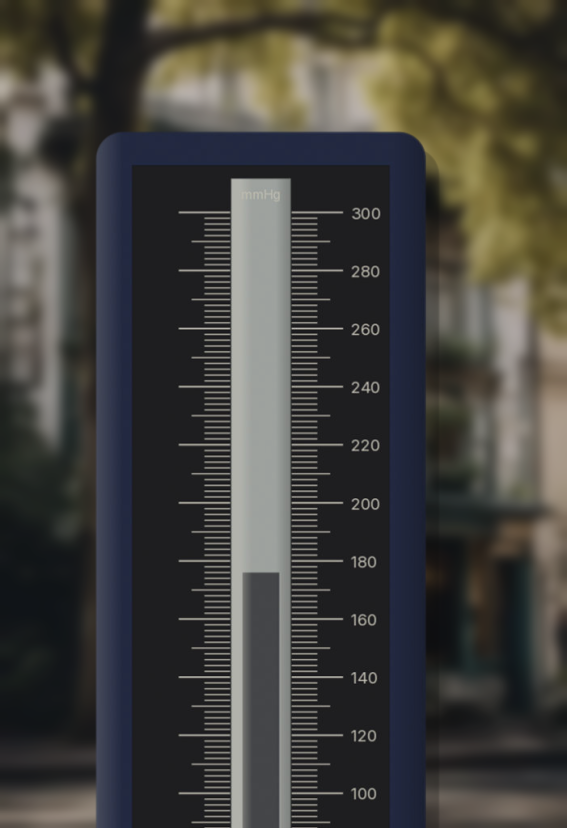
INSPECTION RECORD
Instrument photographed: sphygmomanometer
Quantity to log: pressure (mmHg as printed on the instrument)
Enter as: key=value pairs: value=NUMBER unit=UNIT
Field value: value=176 unit=mmHg
